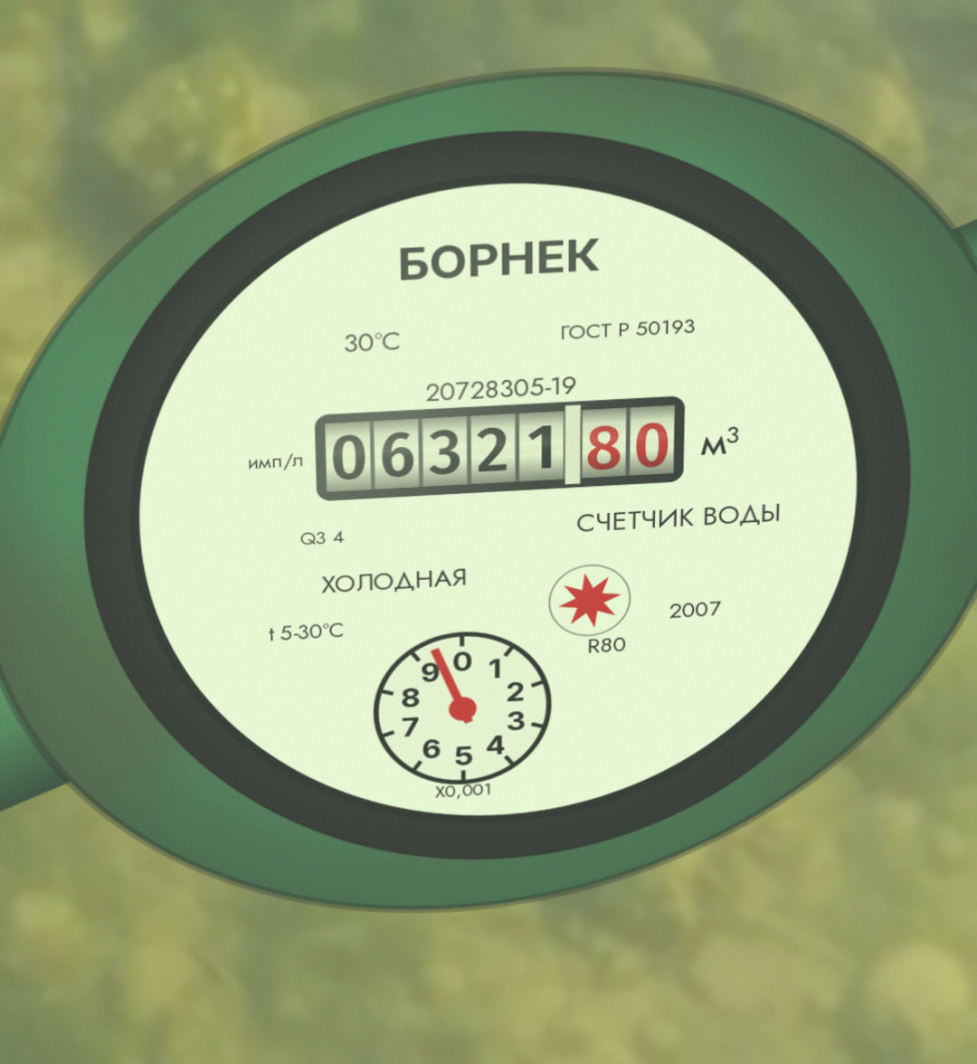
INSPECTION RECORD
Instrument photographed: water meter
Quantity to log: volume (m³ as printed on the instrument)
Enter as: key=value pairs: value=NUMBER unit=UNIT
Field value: value=6321.799 unit=m³
